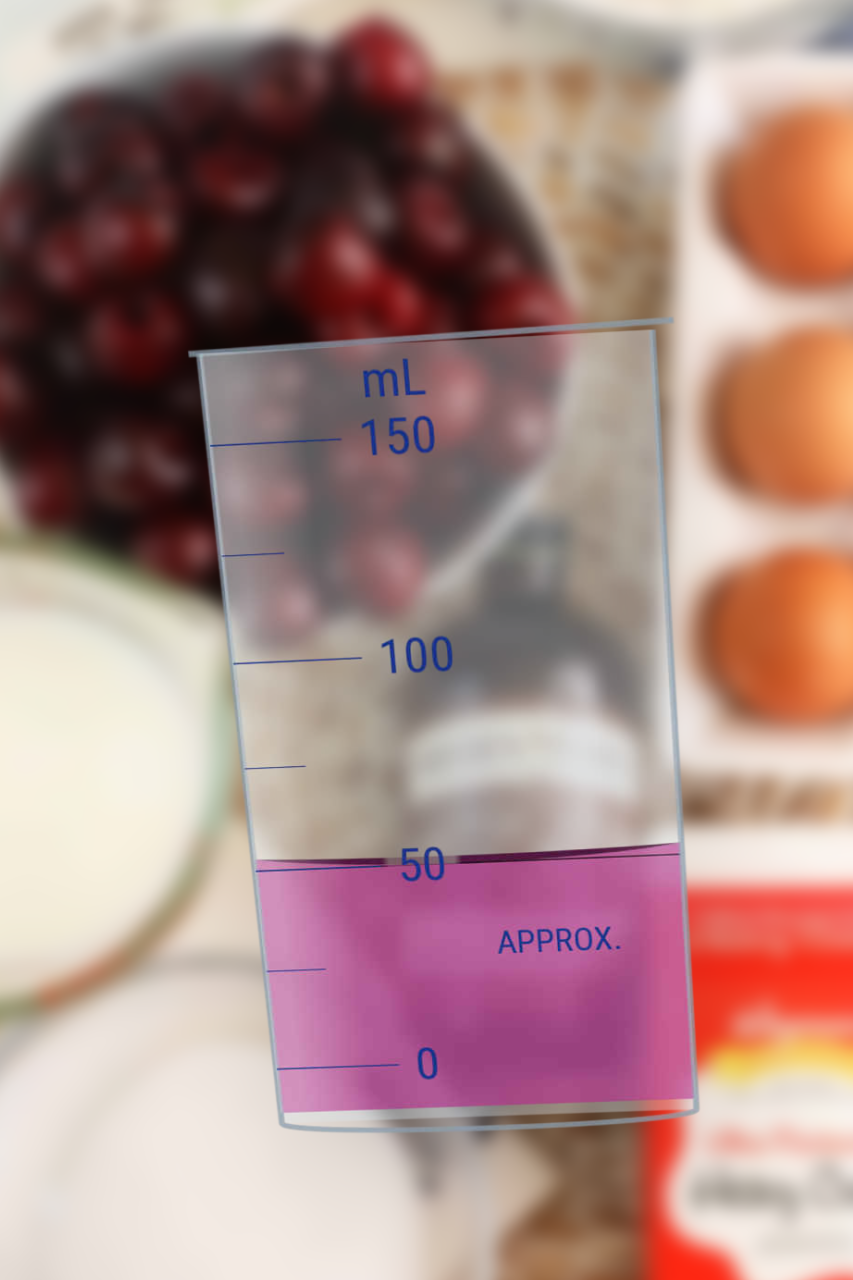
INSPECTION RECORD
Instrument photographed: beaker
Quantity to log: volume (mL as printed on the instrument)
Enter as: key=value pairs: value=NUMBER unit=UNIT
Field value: value=50 unit=mL
